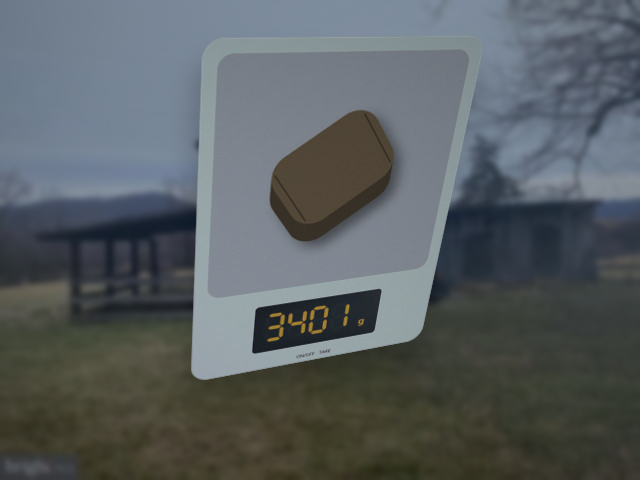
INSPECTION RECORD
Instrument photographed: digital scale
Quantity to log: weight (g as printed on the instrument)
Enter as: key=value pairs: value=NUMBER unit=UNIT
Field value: value=3401 unit=g
